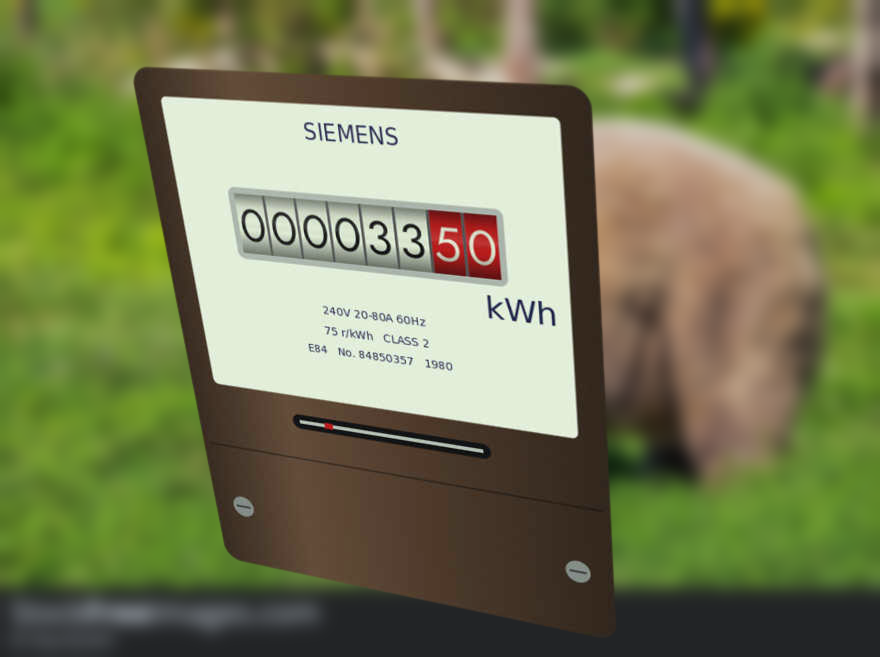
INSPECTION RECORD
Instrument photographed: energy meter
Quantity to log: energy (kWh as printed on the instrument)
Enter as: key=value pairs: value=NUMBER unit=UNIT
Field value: value=33.50 unit=kWh
